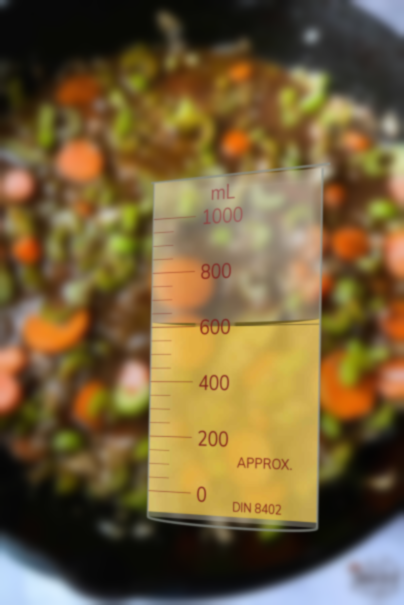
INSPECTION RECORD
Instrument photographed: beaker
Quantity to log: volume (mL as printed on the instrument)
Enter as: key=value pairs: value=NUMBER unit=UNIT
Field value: value=600 unit=mL
